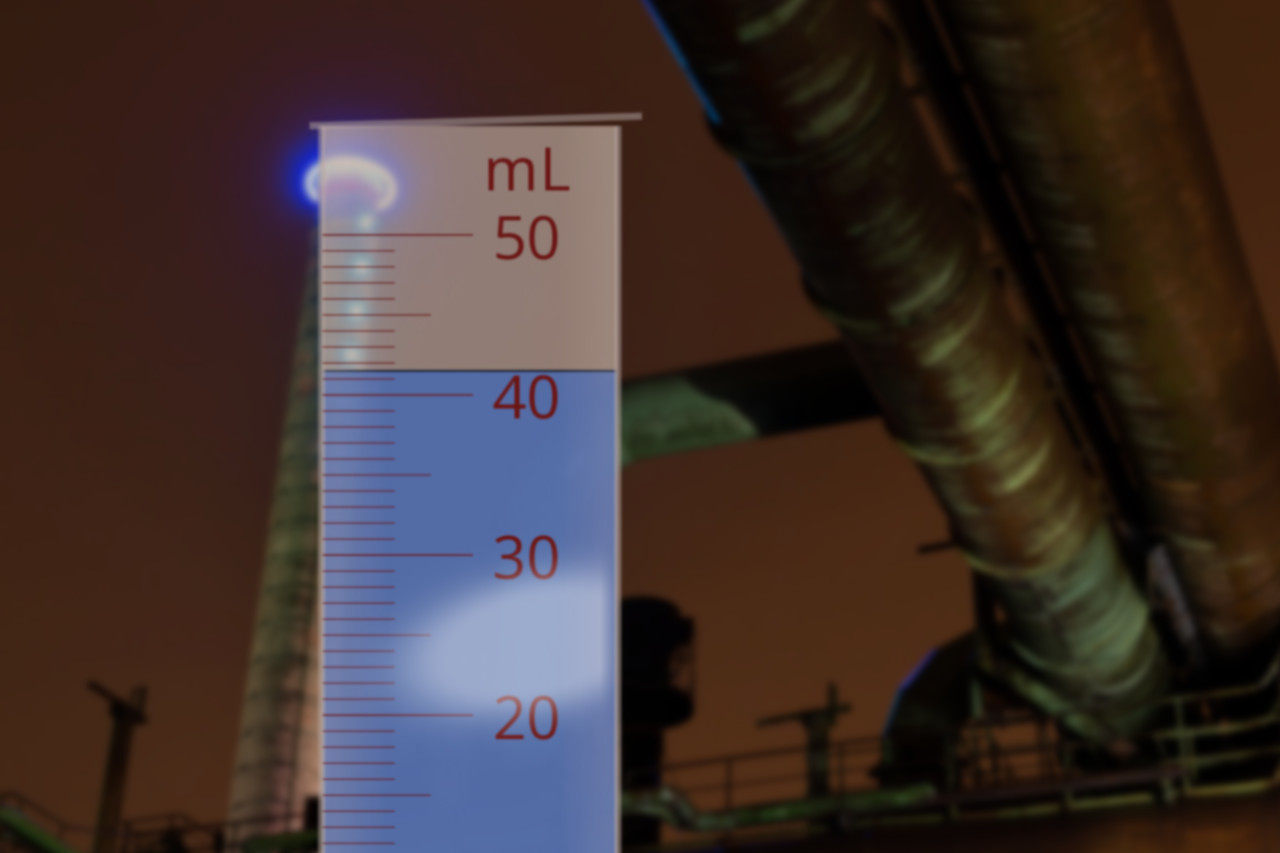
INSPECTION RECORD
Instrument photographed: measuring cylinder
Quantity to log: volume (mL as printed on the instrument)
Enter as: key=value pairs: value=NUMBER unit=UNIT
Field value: value=41.5 unit=mL
